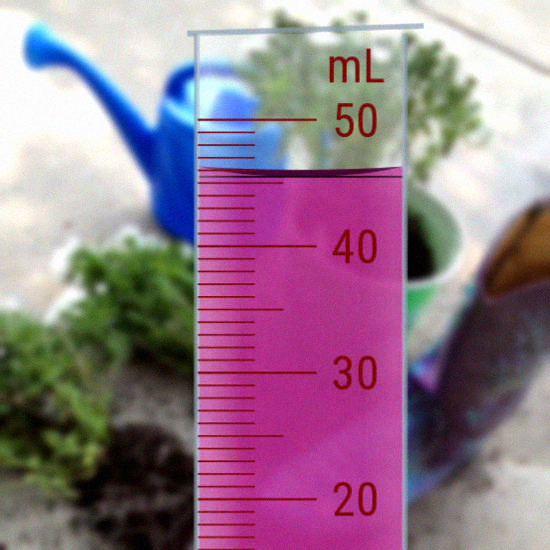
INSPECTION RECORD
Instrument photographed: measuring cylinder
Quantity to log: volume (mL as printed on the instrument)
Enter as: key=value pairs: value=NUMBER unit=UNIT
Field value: value=45.5 unit=mL
